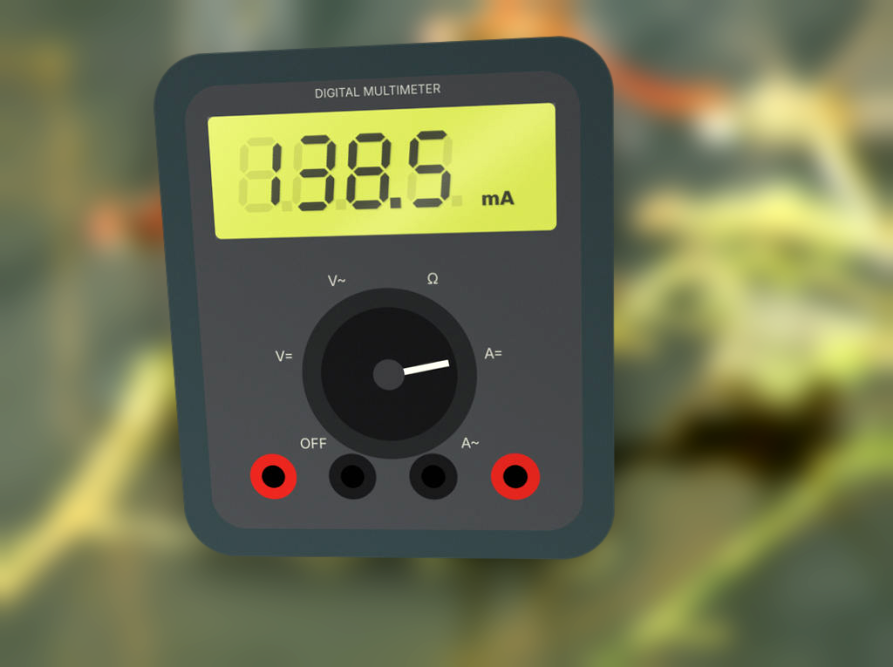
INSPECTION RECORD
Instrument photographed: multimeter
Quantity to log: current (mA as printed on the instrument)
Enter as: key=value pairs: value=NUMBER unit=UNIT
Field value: value=138.5 unit=mA
